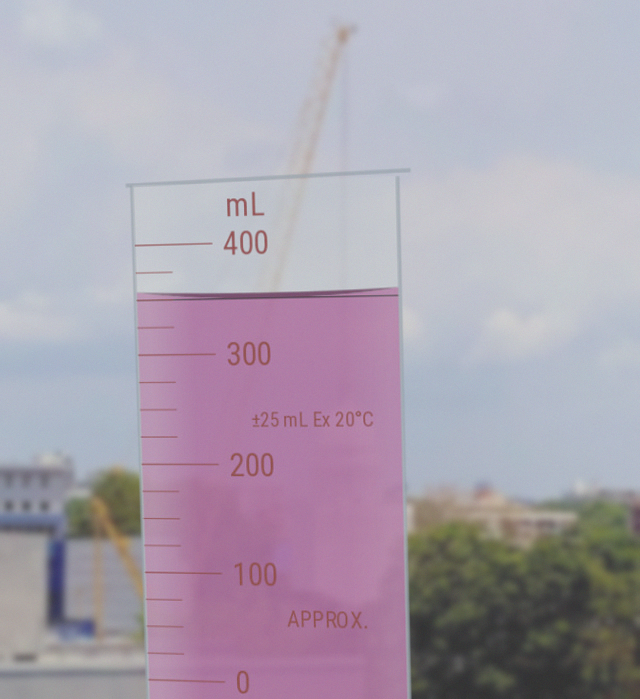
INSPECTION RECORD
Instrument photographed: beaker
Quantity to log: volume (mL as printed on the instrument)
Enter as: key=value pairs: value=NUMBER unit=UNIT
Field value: value=350 unit=mL
